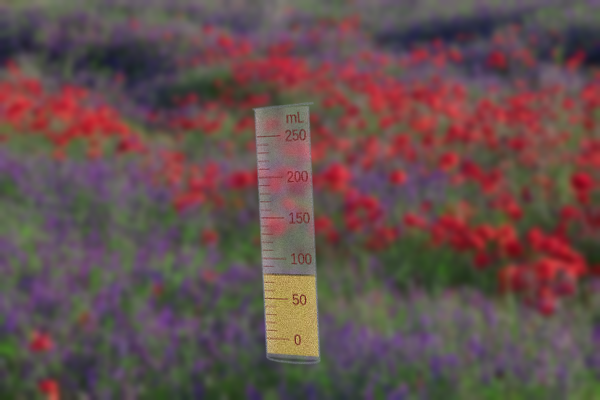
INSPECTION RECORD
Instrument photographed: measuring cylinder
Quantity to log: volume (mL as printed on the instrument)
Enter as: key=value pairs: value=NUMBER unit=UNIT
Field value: value=80 unit=mL
